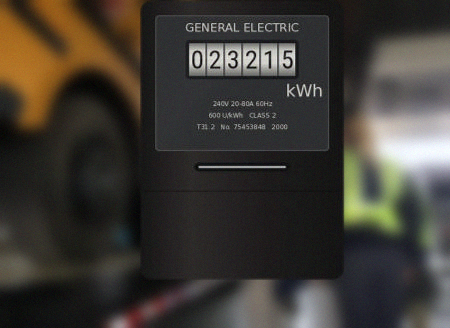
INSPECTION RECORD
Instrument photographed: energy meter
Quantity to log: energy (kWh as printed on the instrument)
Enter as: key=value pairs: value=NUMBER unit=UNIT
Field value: value=23215 unit=kWh
